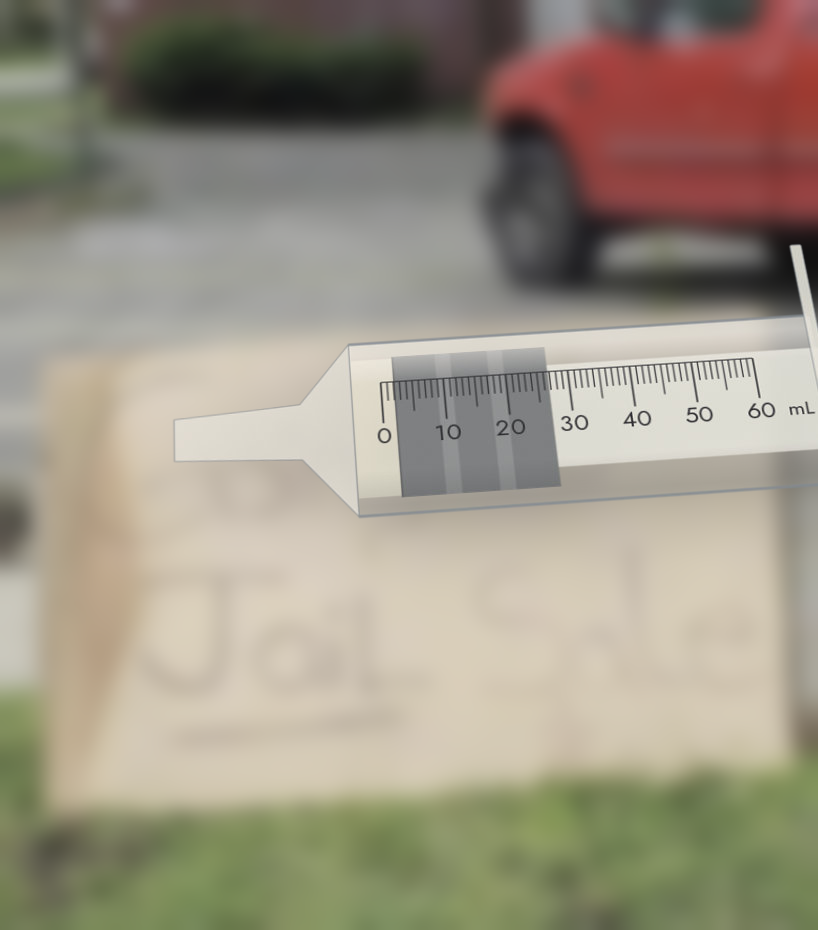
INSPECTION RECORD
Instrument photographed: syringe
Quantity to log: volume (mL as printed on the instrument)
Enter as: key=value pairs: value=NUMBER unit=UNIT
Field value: value=2 unit=mL
